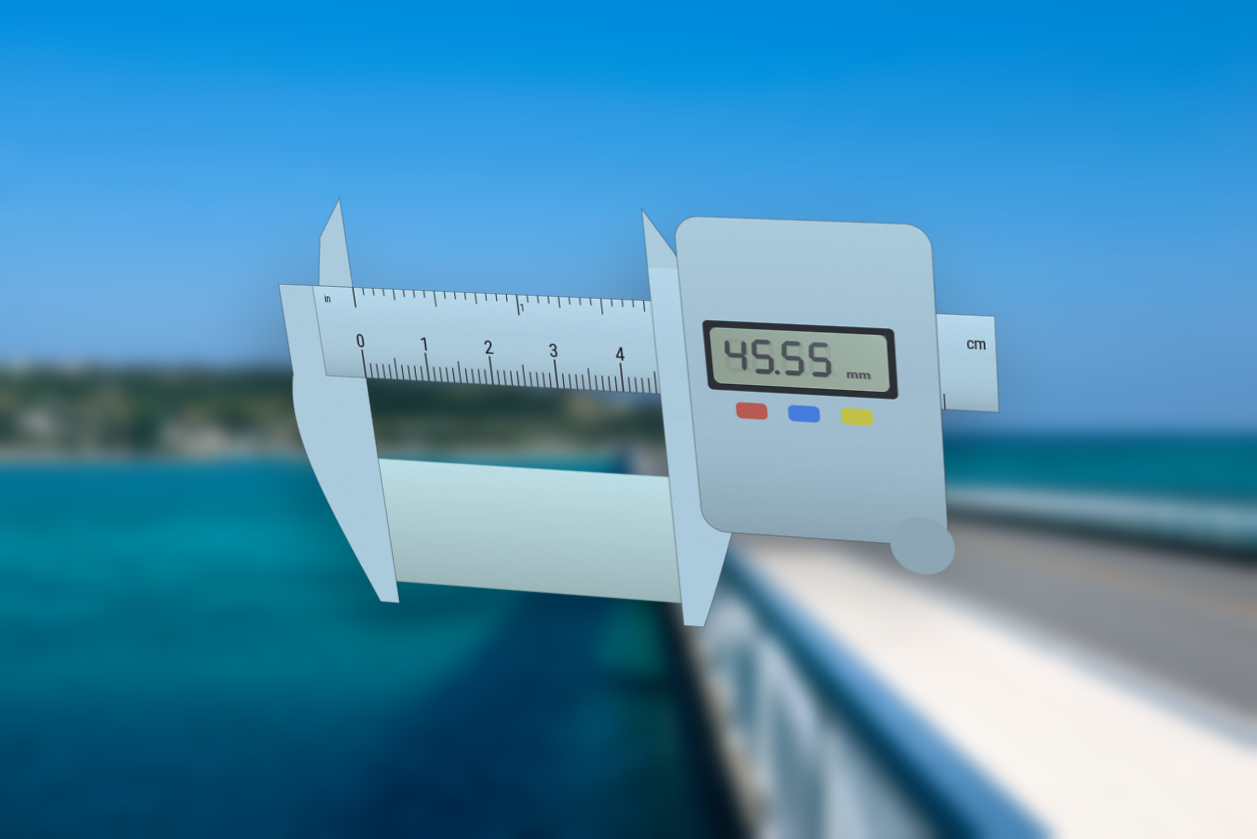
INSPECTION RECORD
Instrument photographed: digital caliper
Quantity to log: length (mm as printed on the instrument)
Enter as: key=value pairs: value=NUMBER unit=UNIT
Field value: value=45.55 unit=mm
